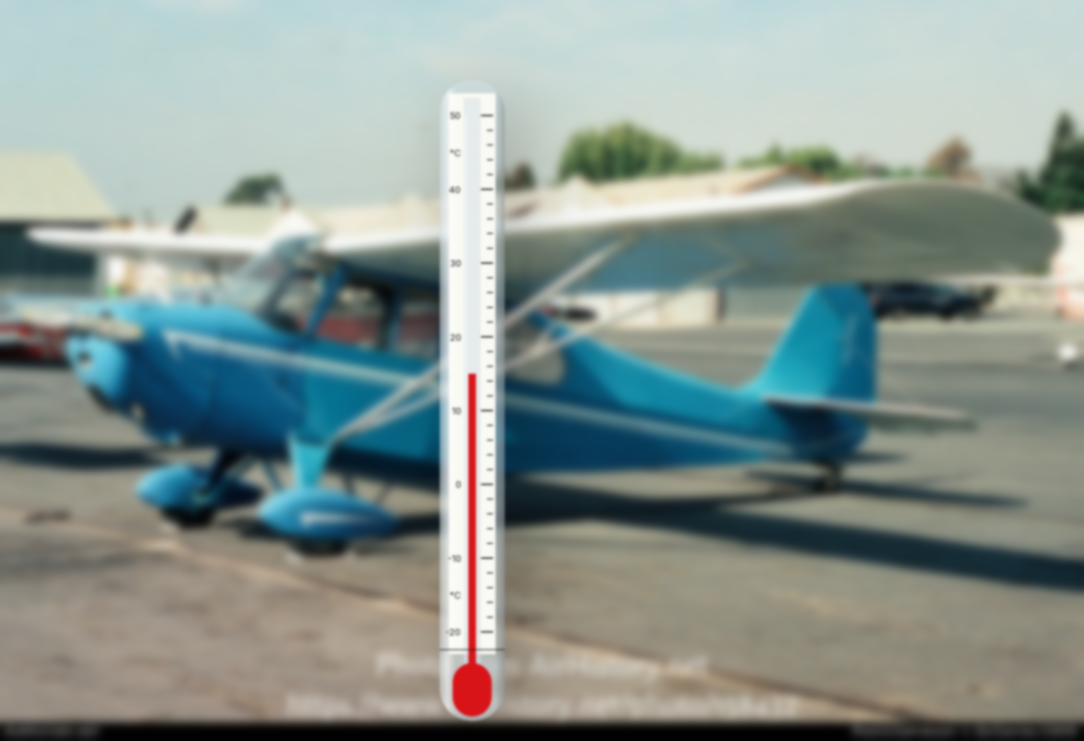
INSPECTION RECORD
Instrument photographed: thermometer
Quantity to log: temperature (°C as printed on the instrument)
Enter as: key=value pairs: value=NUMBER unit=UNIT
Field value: value=15 unit=°C
